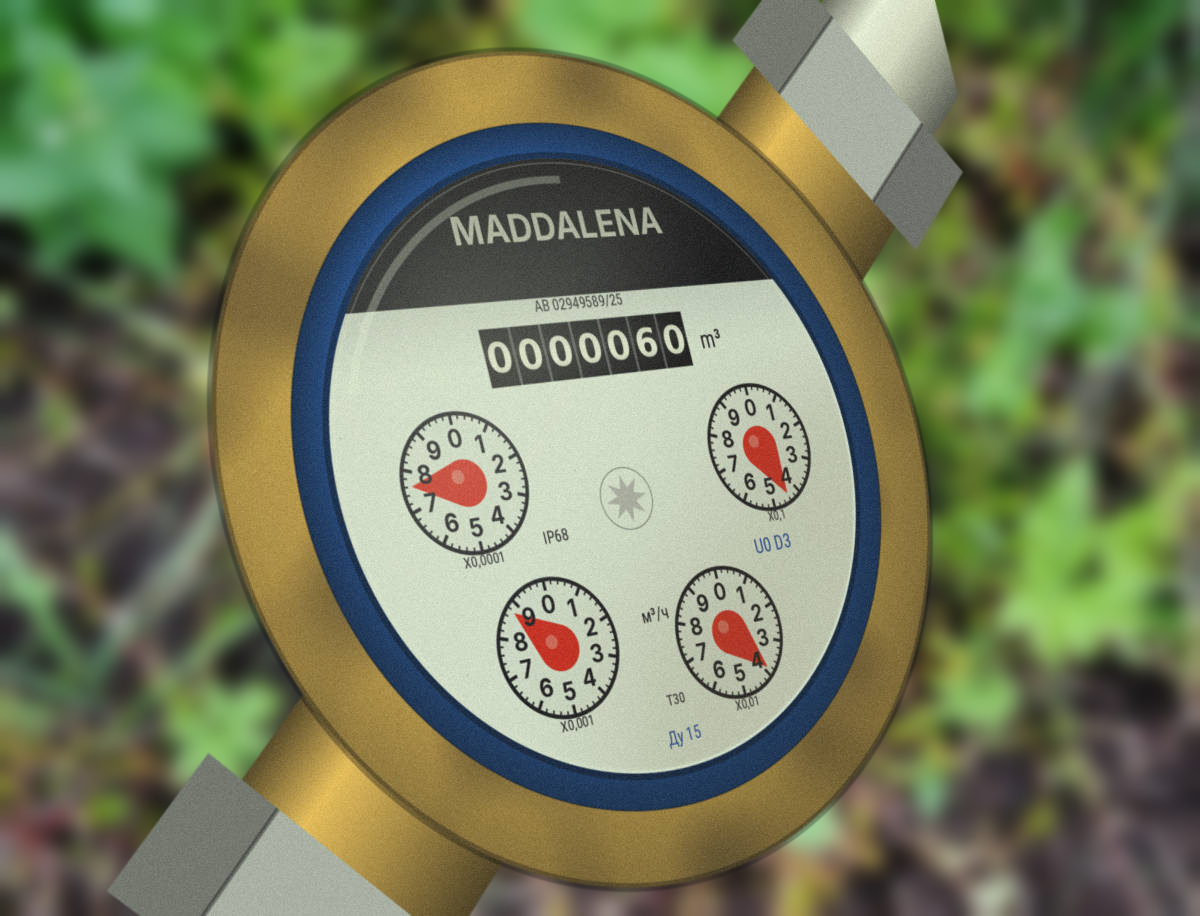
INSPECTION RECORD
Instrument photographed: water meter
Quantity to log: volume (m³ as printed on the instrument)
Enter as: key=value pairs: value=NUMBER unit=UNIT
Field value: value=60.4387 unit=m³
